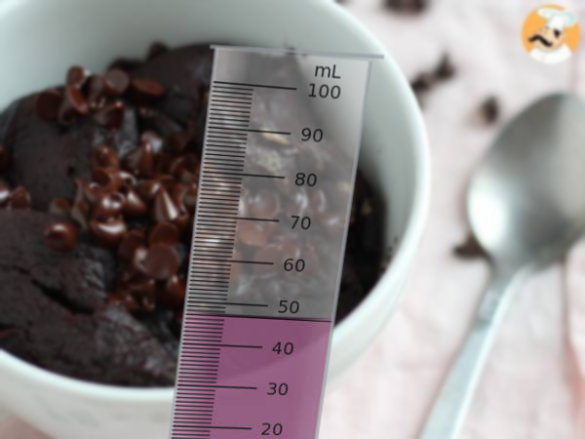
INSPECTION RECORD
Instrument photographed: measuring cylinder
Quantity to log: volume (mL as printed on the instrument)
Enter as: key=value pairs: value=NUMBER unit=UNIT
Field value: value=47 unit=mL
